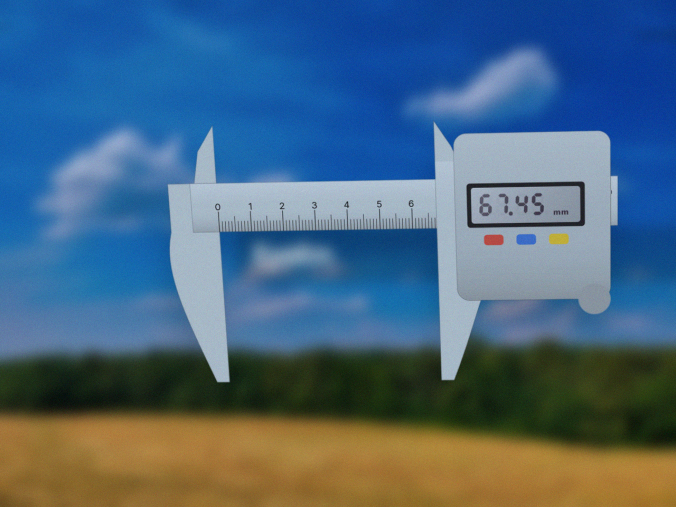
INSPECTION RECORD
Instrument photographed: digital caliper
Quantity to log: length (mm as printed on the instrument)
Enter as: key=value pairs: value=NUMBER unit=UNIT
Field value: value=67.45 unit=mm
